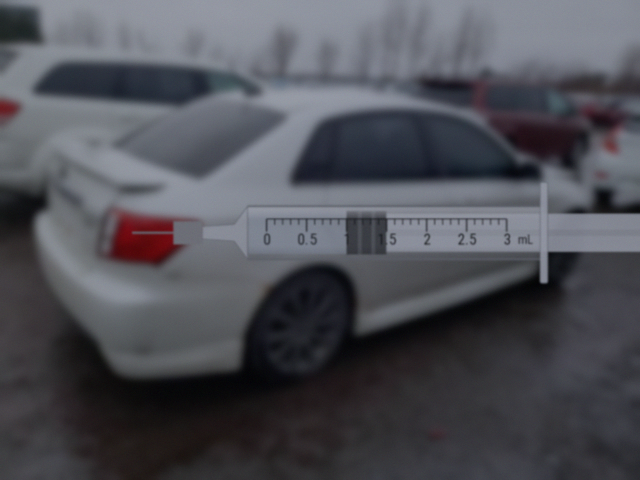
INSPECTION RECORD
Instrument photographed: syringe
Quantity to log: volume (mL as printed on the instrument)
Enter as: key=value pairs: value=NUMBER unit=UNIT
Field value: value=1 unit=mL
